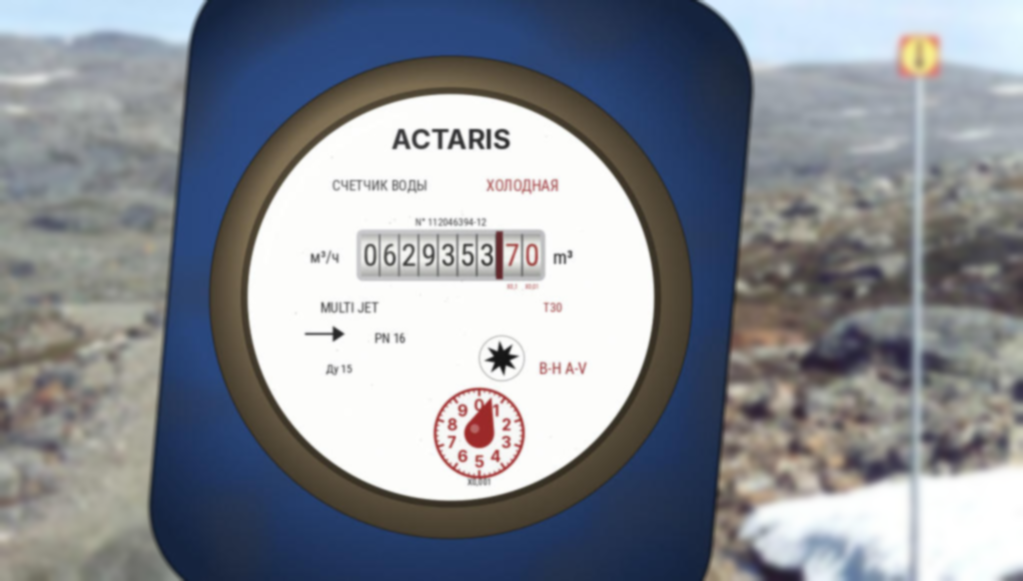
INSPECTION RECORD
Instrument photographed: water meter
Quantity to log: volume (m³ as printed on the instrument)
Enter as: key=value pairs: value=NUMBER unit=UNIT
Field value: value=629353.700 unit=m³
